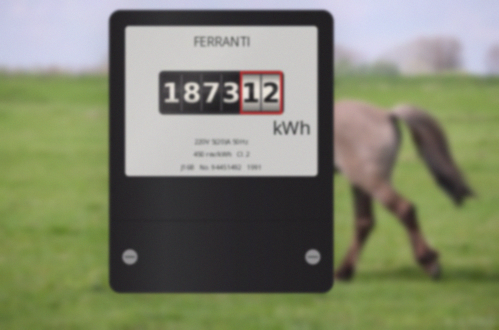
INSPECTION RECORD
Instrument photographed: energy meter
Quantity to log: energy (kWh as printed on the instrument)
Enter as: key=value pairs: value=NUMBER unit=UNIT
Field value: value=1873.12 unit=kWh
